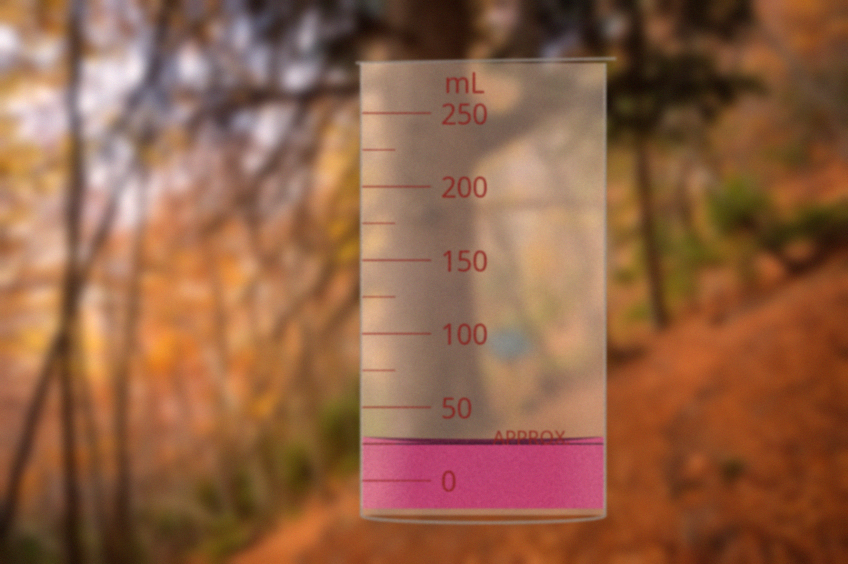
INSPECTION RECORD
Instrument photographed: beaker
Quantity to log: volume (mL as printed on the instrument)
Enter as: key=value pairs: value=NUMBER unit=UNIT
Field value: value=25 unit=mL
